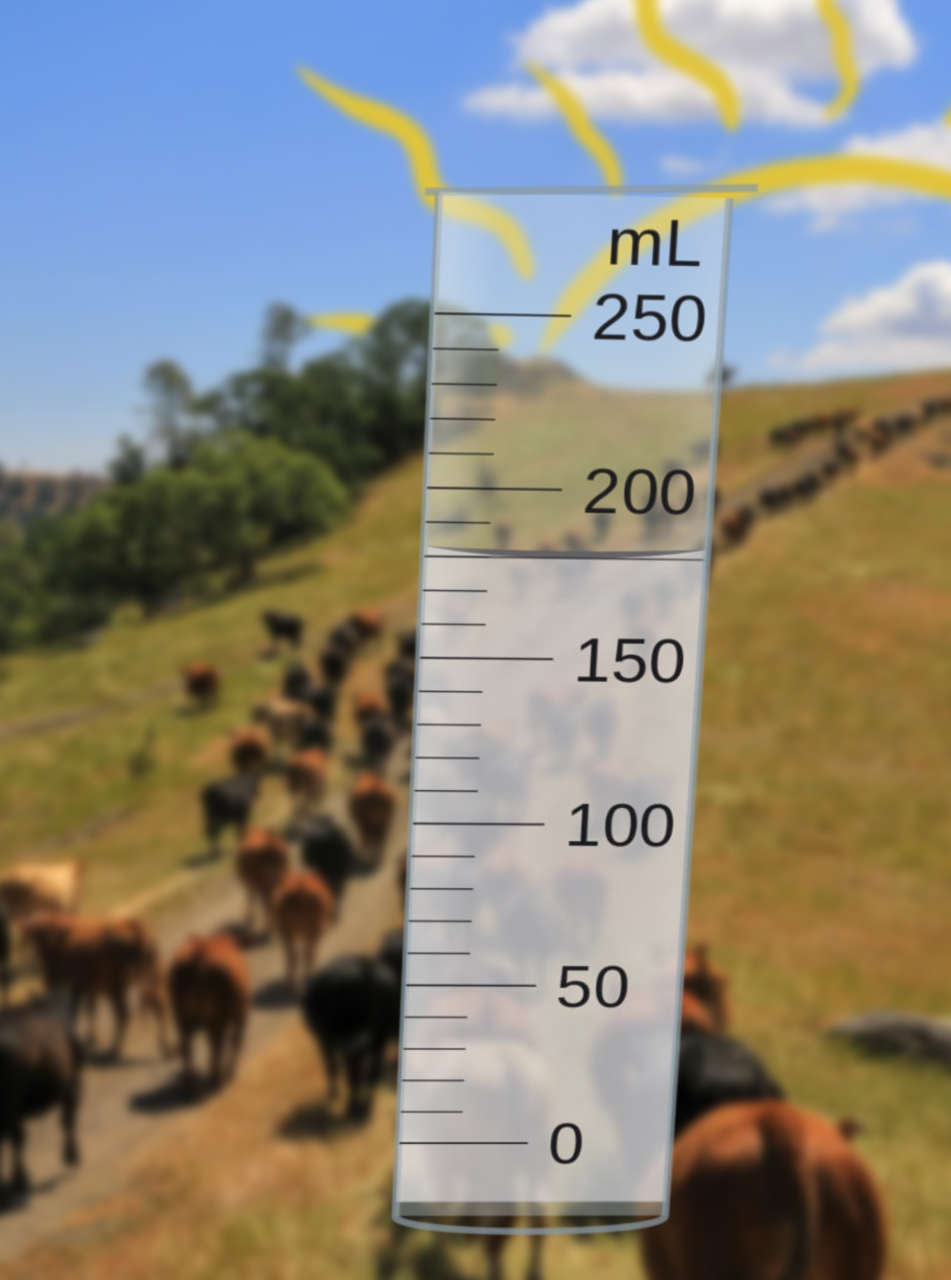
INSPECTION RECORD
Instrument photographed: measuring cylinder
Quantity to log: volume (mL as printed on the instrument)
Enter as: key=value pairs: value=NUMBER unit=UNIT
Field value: value=180 unit=mL
